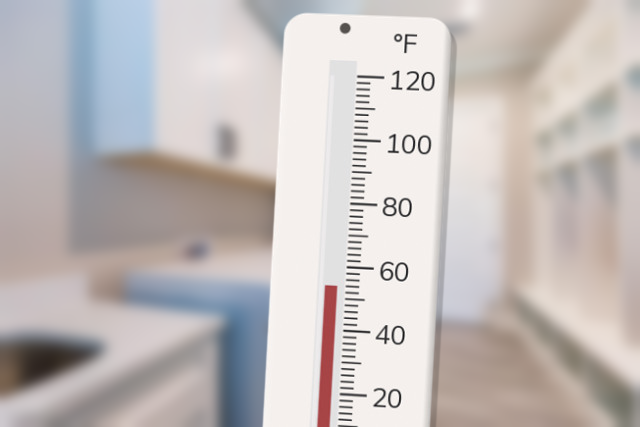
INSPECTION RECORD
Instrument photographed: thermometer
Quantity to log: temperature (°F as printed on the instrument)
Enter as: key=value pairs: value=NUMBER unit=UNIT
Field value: value=54 unit=°F
